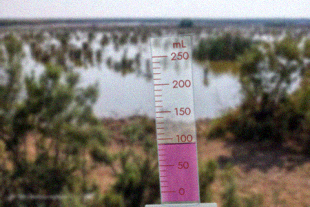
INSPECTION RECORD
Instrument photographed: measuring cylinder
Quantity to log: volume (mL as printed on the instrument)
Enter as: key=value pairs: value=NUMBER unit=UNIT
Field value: value=90 unit=mL
